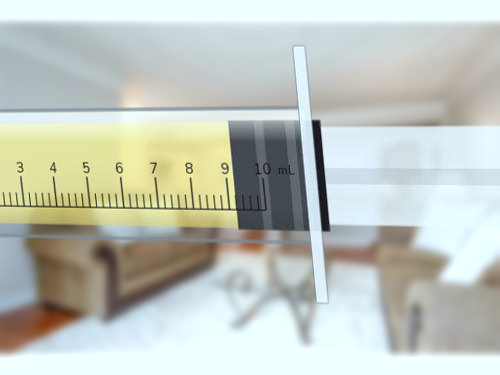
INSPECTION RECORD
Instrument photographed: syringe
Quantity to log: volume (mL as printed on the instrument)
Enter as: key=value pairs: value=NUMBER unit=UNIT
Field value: value=9.2 unit=mL
